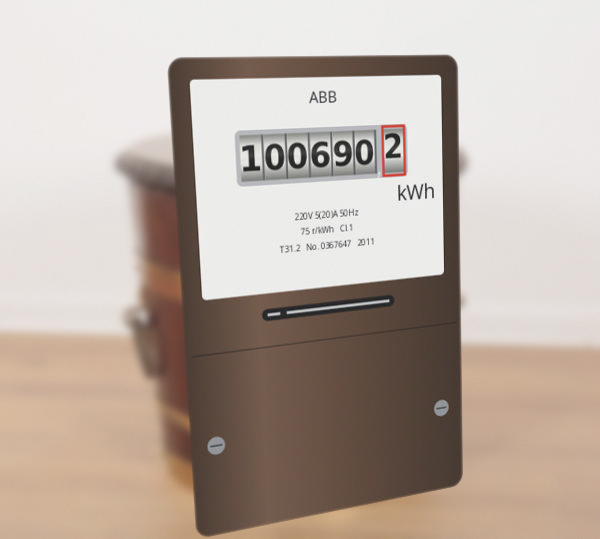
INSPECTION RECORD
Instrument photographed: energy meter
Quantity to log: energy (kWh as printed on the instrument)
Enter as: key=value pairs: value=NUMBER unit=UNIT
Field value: value=100690.2 unit=kWh
